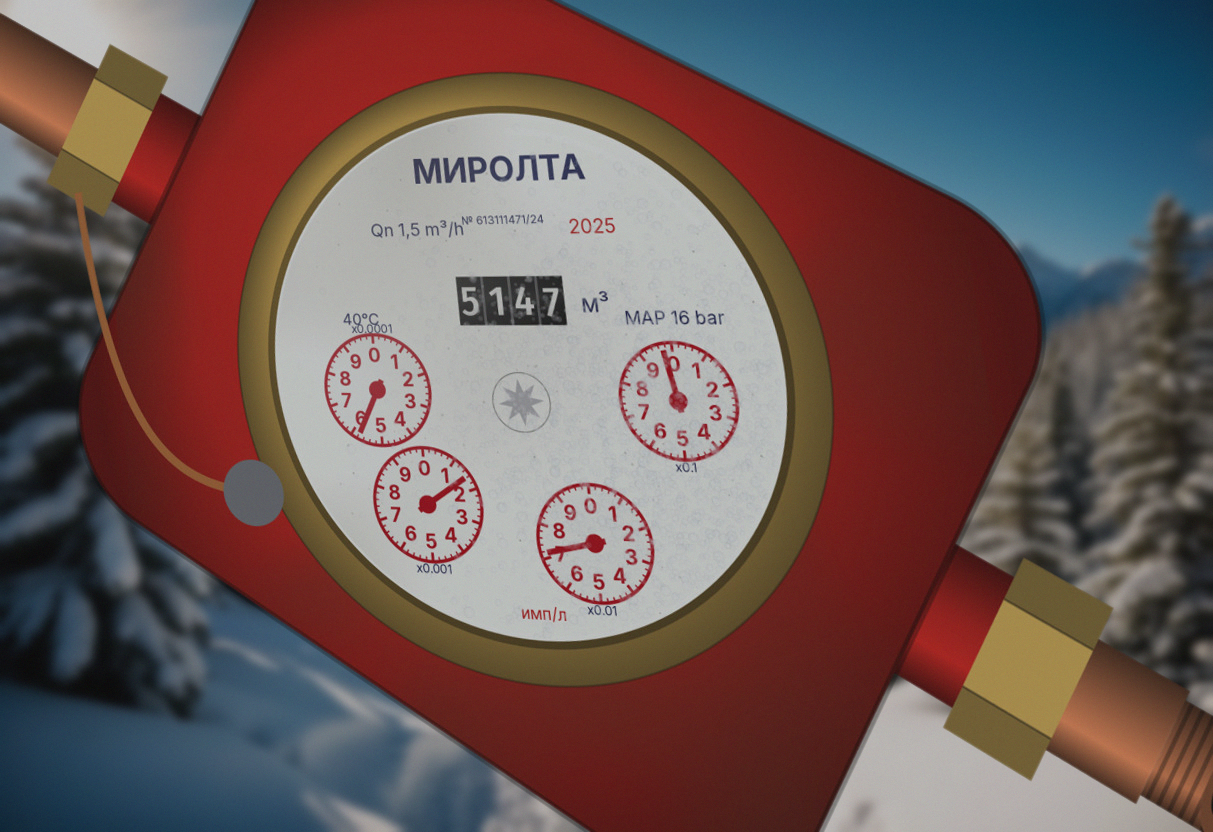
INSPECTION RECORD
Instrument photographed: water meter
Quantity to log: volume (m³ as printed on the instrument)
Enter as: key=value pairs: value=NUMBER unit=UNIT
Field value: value=5146.9715 unit=m³
